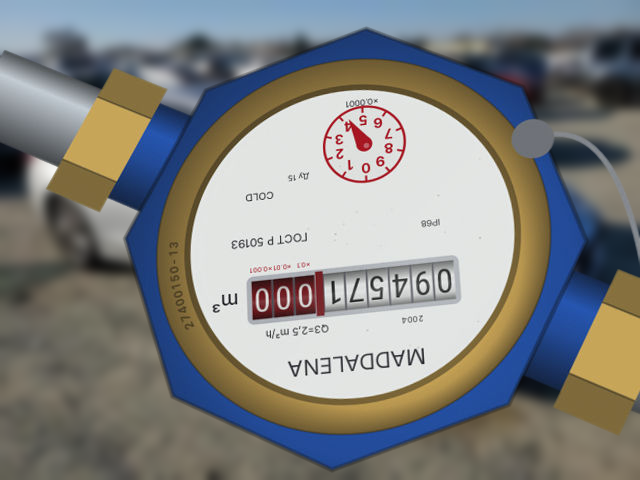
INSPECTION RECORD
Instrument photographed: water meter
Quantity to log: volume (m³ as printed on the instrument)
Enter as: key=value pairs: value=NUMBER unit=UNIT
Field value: value=94571.0004 unit=m³
